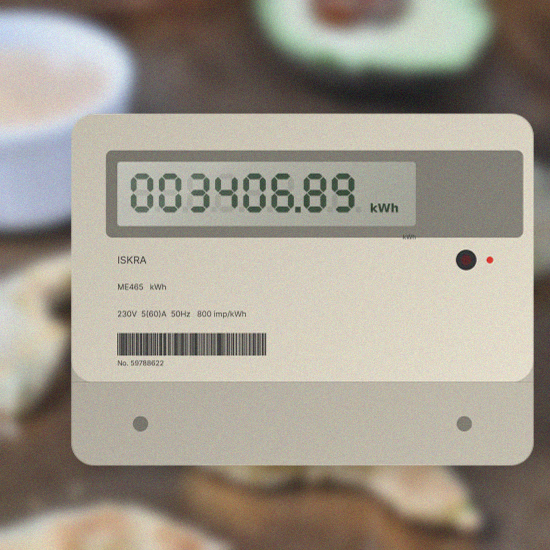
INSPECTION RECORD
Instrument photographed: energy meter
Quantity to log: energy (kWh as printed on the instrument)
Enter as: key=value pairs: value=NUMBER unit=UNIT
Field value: value=3406.89 unit=kWh
